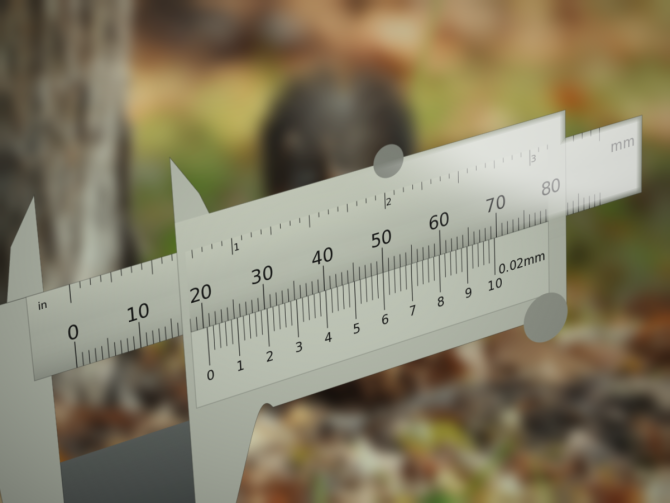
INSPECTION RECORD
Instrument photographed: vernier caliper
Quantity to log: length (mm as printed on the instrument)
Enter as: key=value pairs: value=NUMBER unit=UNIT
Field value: value=20.6 unit=mm
